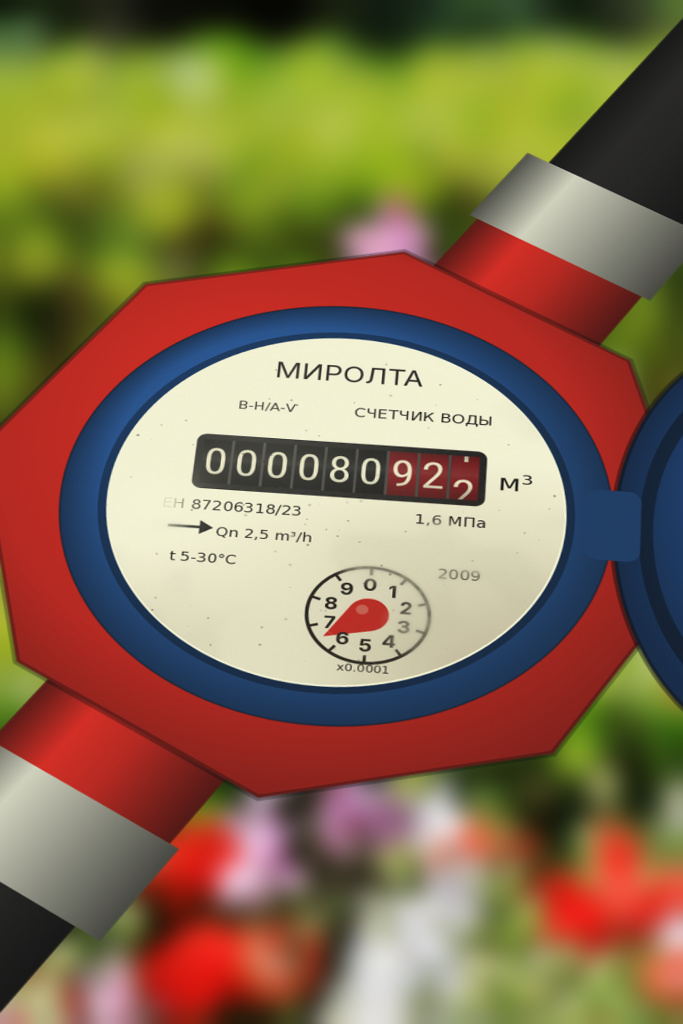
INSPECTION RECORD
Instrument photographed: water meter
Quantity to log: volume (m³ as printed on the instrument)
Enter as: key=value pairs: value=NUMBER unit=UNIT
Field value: value=80.9216 unit=m³
